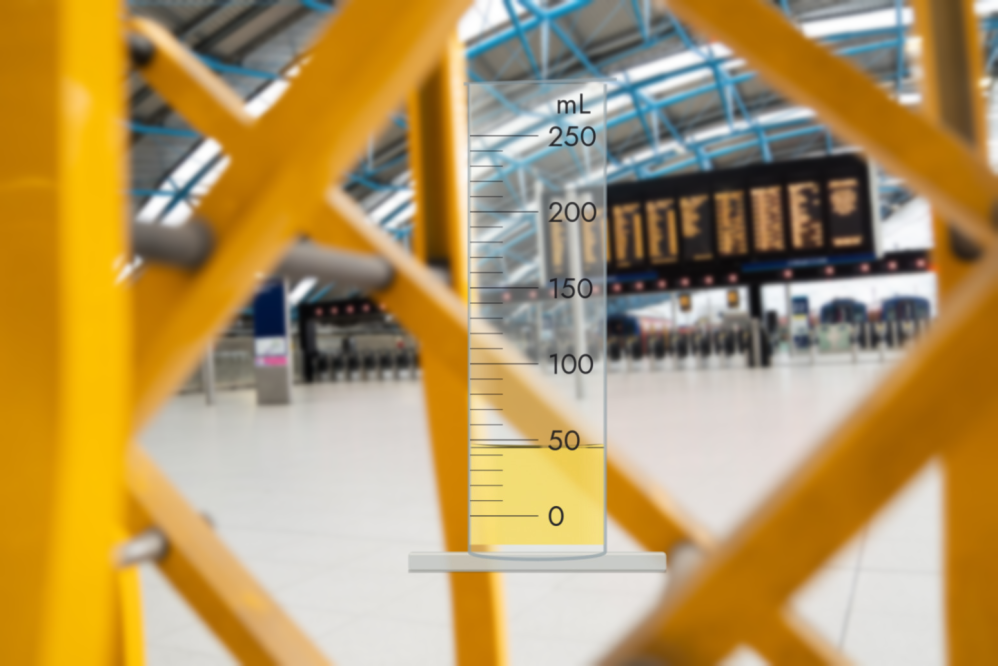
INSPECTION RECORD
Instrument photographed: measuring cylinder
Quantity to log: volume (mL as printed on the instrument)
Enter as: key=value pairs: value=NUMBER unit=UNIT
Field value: value=45 unit=mL
